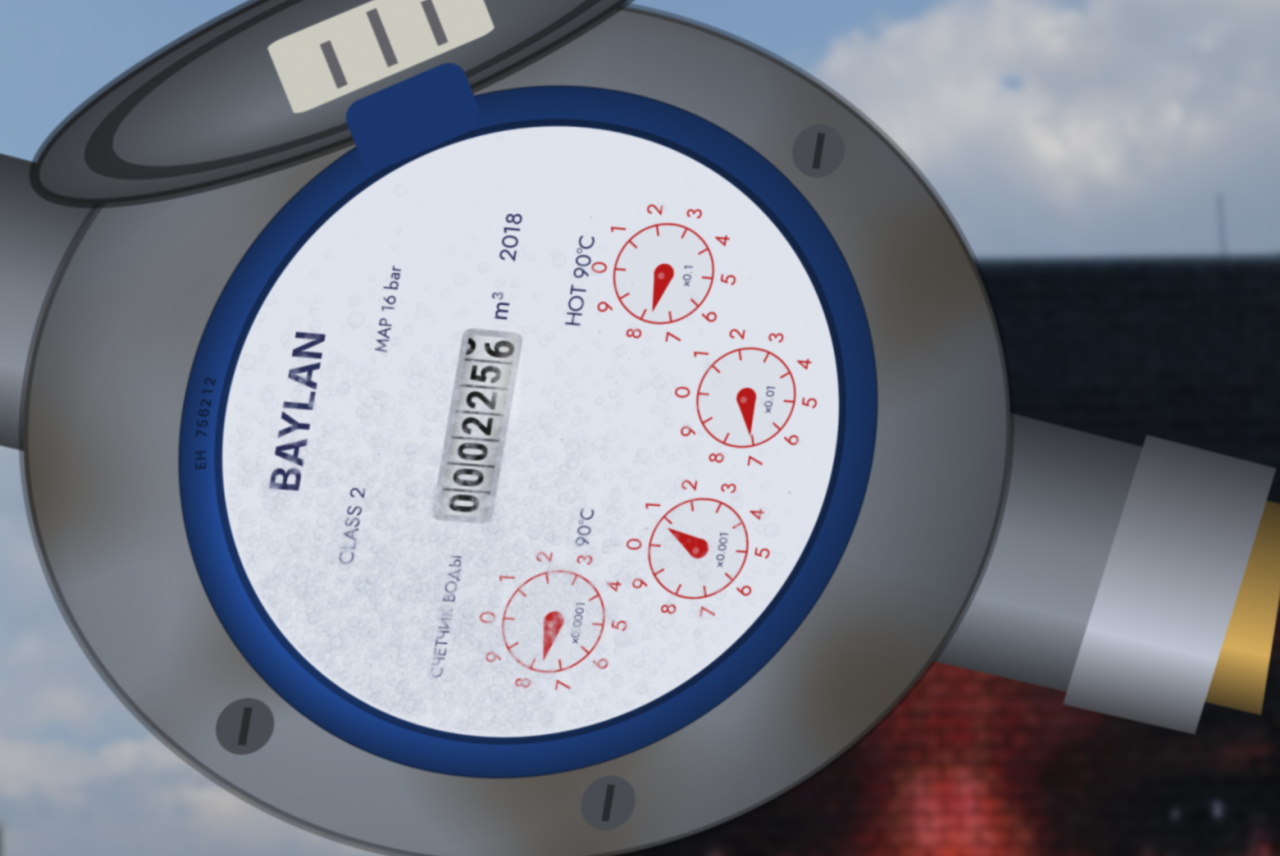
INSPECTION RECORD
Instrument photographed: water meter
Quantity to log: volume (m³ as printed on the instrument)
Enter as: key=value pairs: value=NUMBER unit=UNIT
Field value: value=2255.7707 unit=m³
